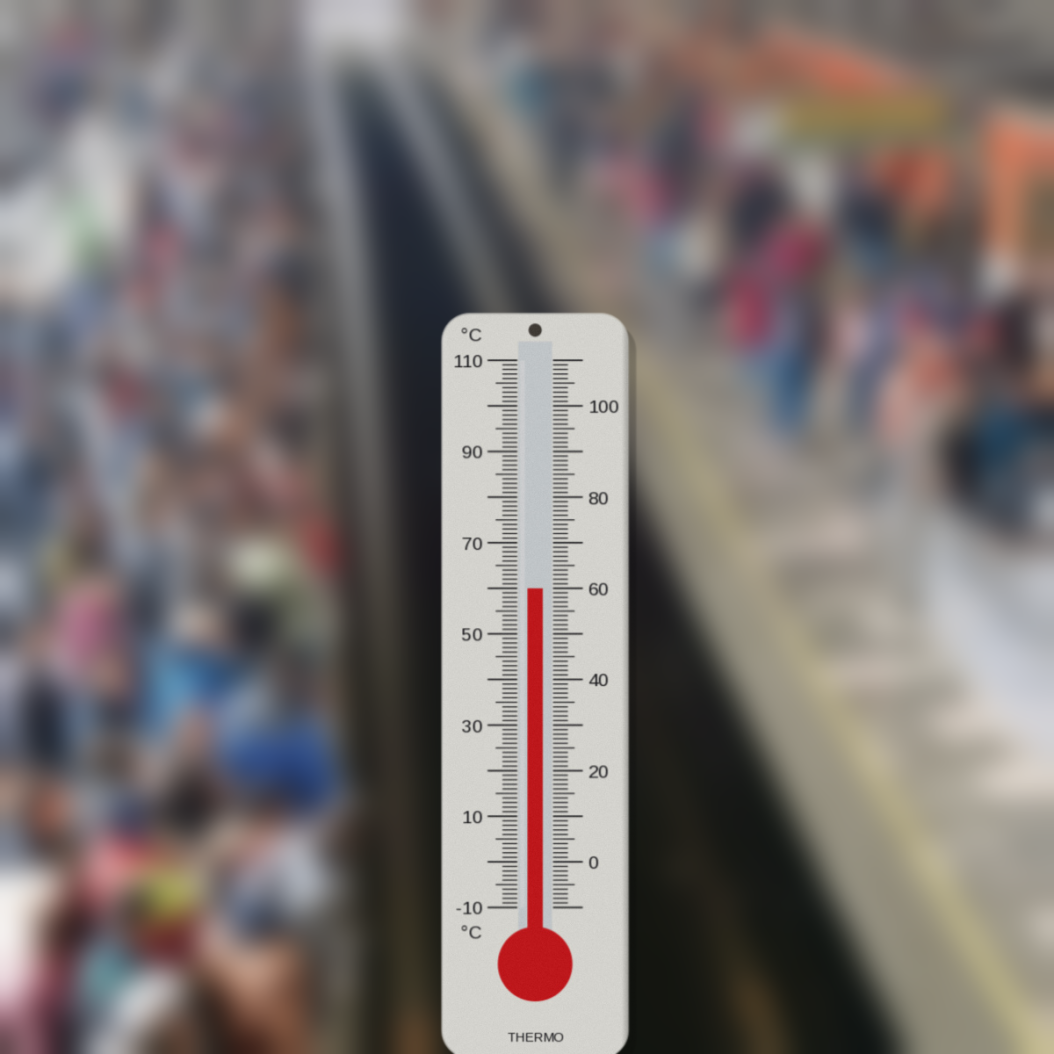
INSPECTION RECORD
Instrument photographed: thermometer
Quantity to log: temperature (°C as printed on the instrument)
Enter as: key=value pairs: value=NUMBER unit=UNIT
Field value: value=60 unit=°C
